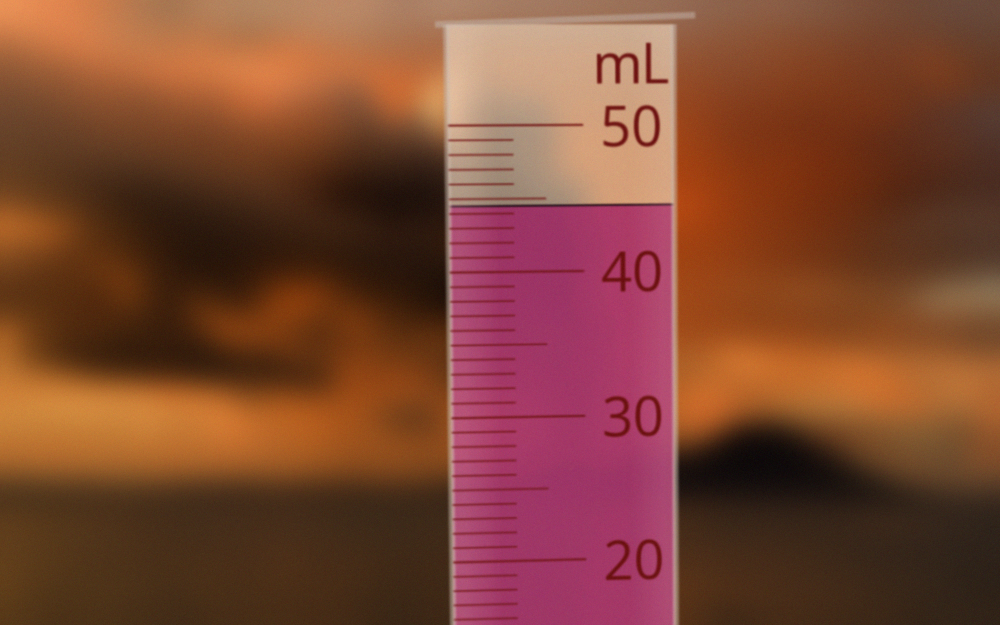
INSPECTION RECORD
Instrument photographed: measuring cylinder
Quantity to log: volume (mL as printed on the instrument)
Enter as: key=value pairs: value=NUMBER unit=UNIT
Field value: value=44.5 unit=mL
